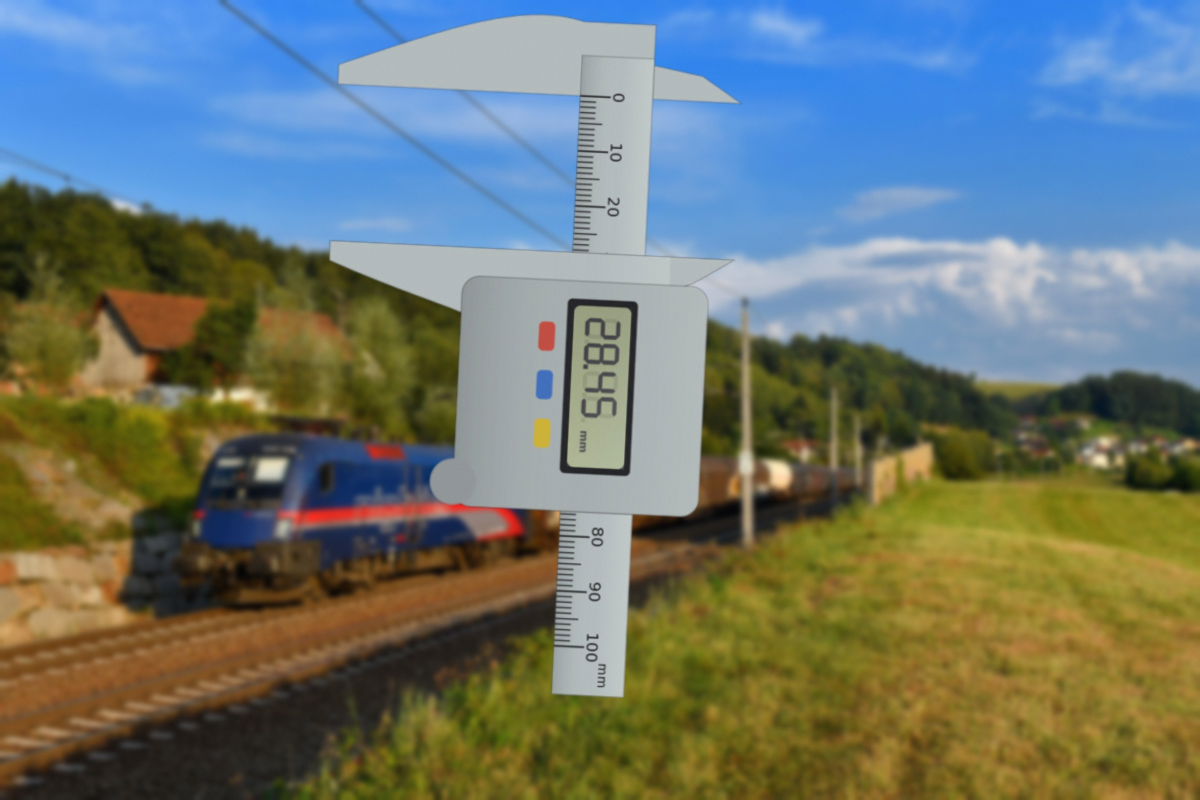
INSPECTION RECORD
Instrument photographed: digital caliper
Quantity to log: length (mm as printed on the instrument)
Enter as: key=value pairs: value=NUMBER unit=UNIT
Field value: value=28.45 unit=mm
